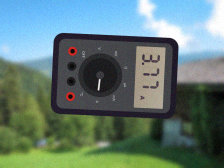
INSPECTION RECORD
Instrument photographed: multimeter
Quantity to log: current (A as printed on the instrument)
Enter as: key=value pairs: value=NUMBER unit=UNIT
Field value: value=3.77 unit=A
